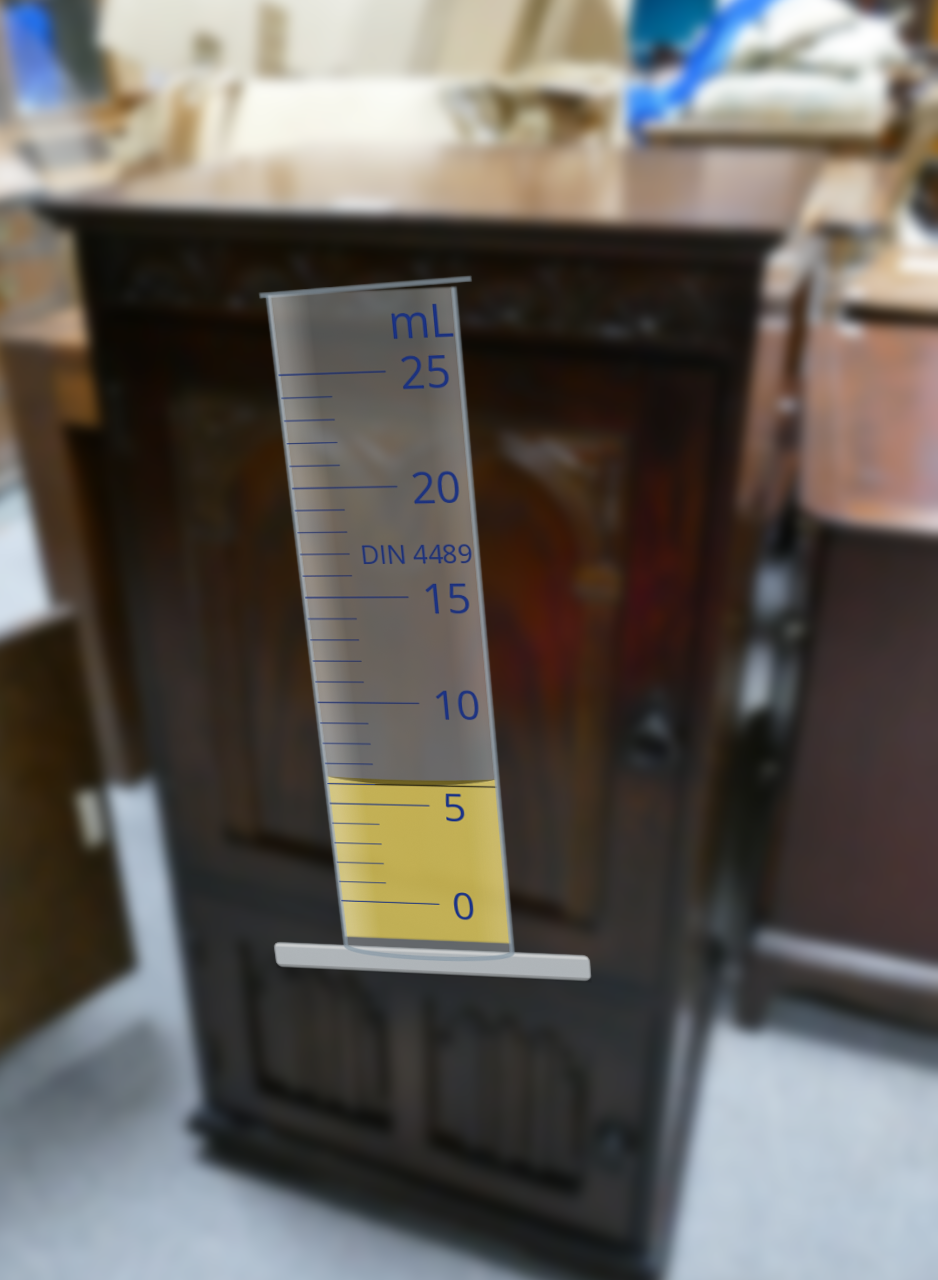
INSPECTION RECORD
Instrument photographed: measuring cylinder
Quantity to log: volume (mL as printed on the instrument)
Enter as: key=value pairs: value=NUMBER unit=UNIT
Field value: value=6 unit=mL
